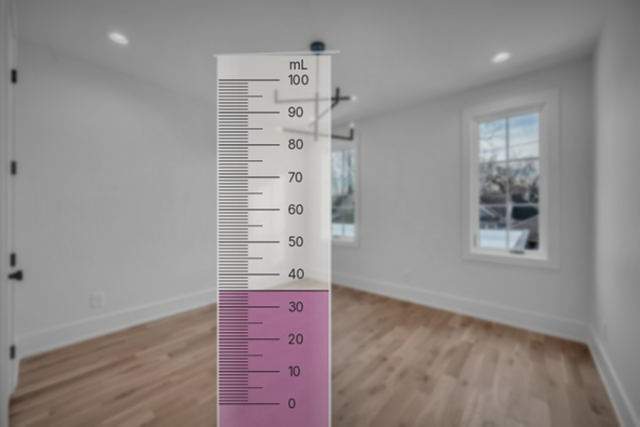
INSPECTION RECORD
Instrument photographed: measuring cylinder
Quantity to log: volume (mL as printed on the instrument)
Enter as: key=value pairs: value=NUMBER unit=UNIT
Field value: value=35 unit=mL
